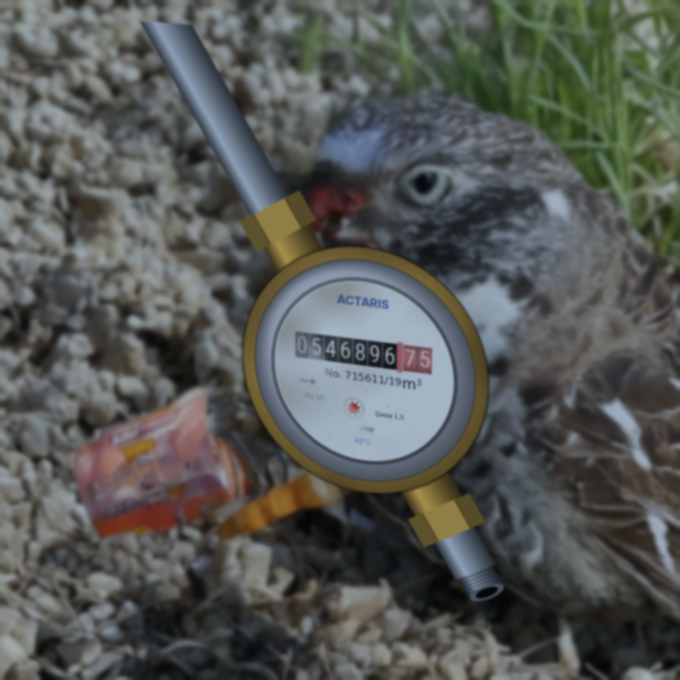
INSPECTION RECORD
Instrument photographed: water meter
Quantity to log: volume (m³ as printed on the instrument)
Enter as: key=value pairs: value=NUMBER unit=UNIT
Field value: value=546896.75 unit=m³
